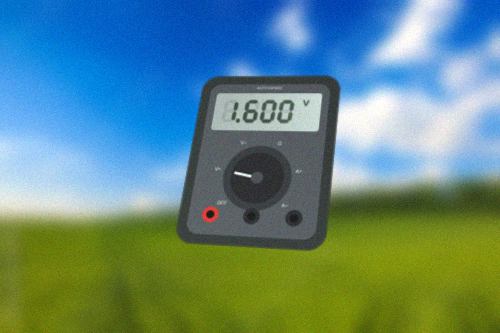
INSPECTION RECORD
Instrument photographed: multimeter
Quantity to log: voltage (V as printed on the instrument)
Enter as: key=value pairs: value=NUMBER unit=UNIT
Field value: value=1.600 unit=V
